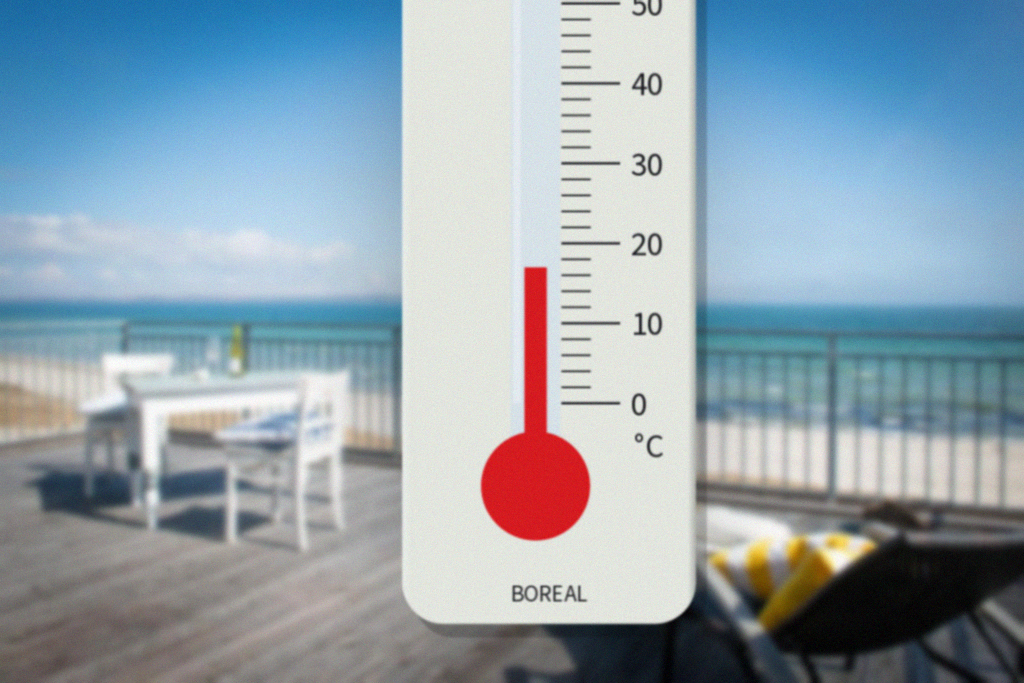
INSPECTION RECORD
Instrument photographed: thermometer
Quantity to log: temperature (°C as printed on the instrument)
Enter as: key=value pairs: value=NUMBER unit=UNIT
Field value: value=17 unit=°C
